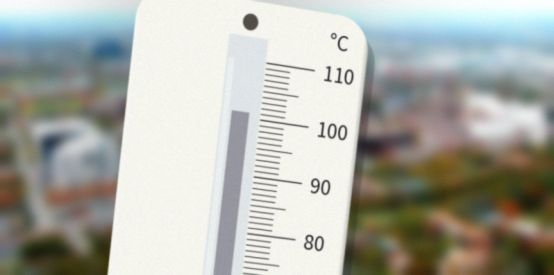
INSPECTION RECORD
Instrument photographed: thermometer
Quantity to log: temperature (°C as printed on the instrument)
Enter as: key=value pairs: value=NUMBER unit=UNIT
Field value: value=101 unit=°C
